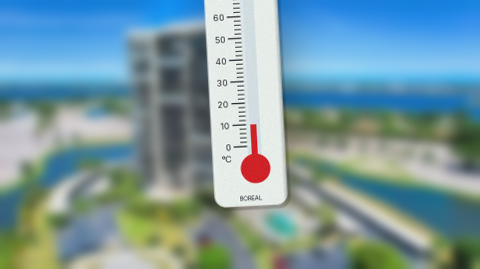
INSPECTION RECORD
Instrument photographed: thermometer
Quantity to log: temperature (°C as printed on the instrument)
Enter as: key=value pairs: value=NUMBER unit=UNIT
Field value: value=10 unit=°C
